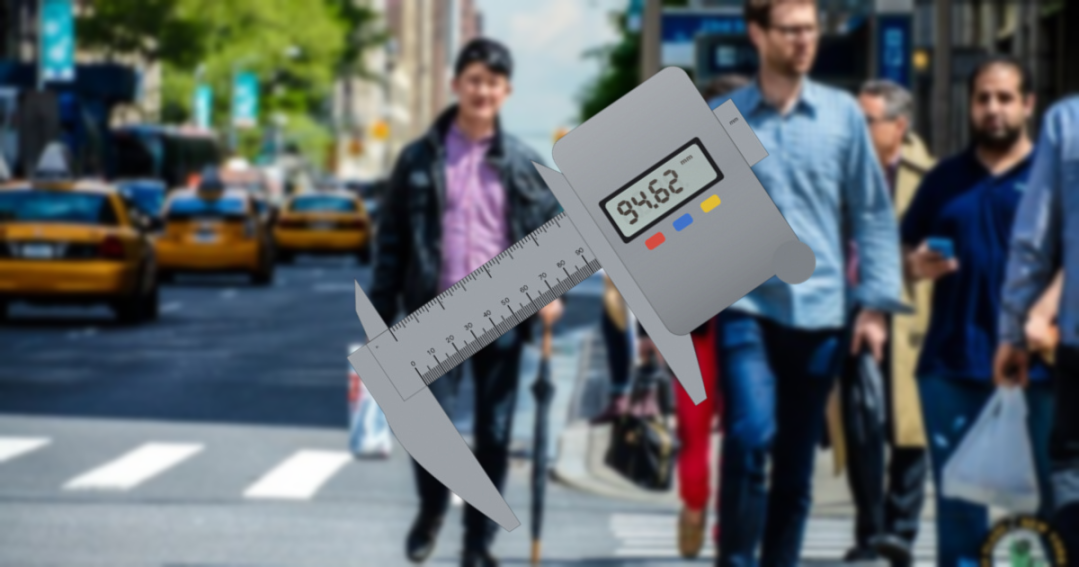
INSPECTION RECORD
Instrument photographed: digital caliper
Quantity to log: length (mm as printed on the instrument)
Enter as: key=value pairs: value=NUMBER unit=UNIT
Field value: value=94.62 unit=mm
